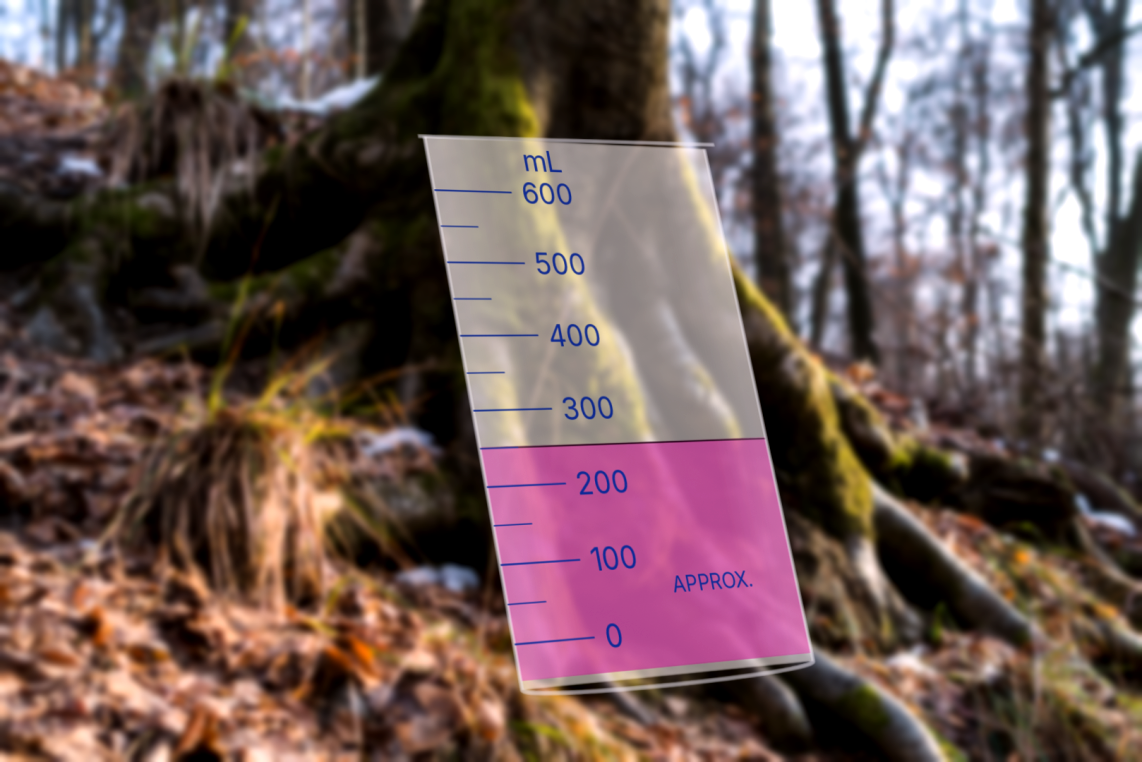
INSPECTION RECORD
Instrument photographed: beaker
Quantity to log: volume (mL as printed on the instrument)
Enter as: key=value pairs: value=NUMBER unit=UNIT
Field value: value=250 unit=mL
